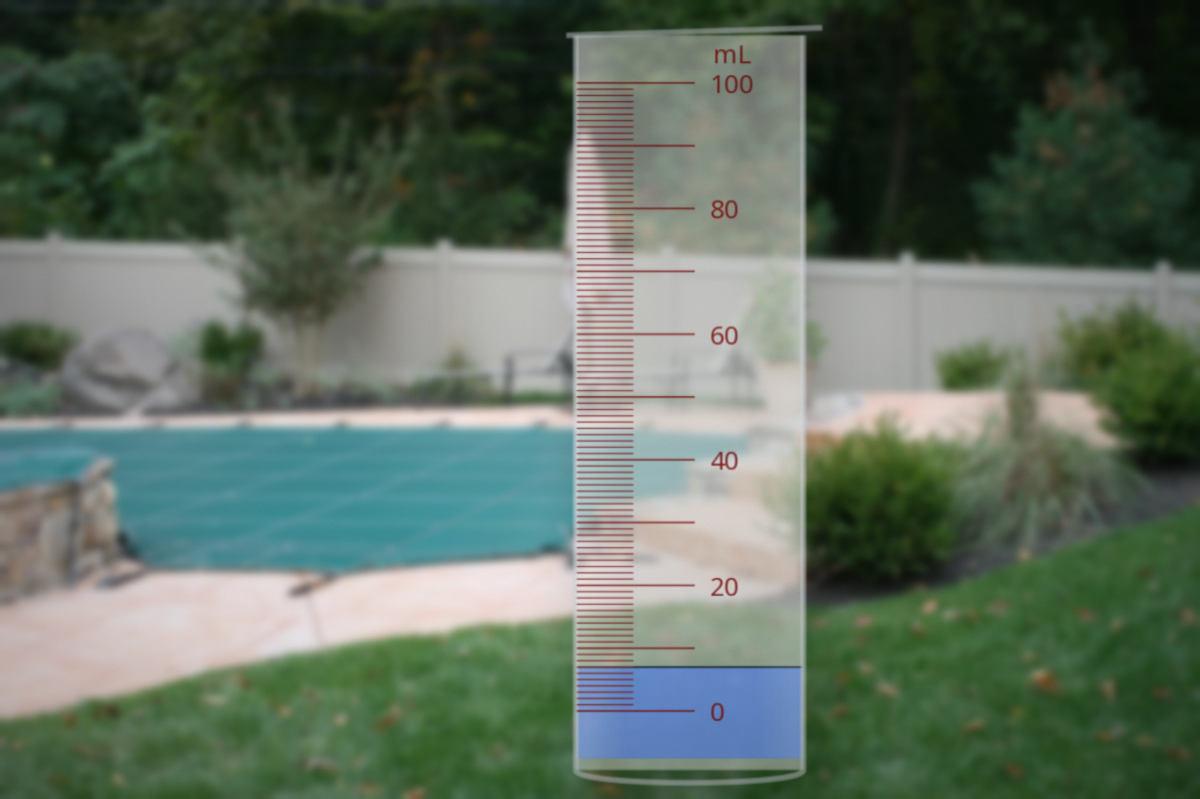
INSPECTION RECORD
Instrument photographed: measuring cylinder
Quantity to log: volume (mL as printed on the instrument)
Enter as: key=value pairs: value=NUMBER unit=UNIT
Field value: value=7 unit=mL
